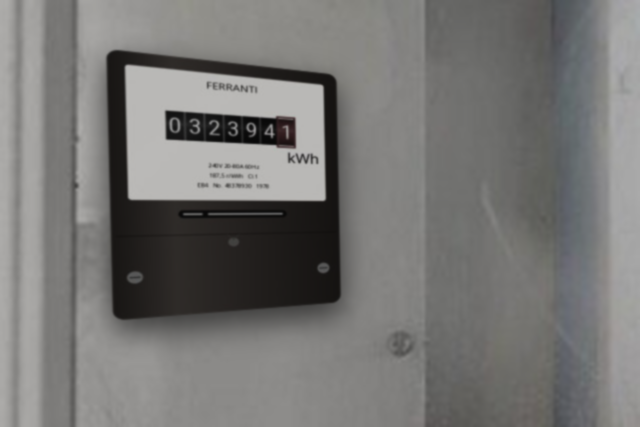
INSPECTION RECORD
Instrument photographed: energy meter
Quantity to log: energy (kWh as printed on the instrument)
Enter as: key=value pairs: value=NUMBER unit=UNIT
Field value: value=32394.1 unit=kWh
